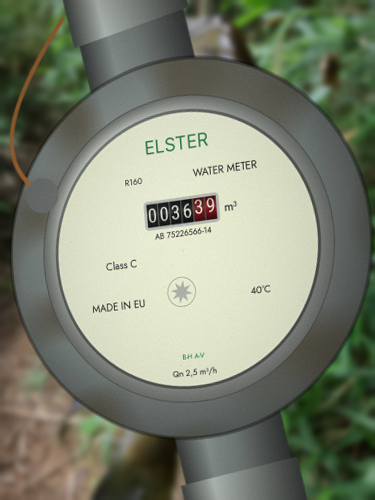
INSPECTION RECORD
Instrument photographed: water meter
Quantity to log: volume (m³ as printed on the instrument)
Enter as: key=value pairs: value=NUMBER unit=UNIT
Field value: value=36.39 unit=m³
